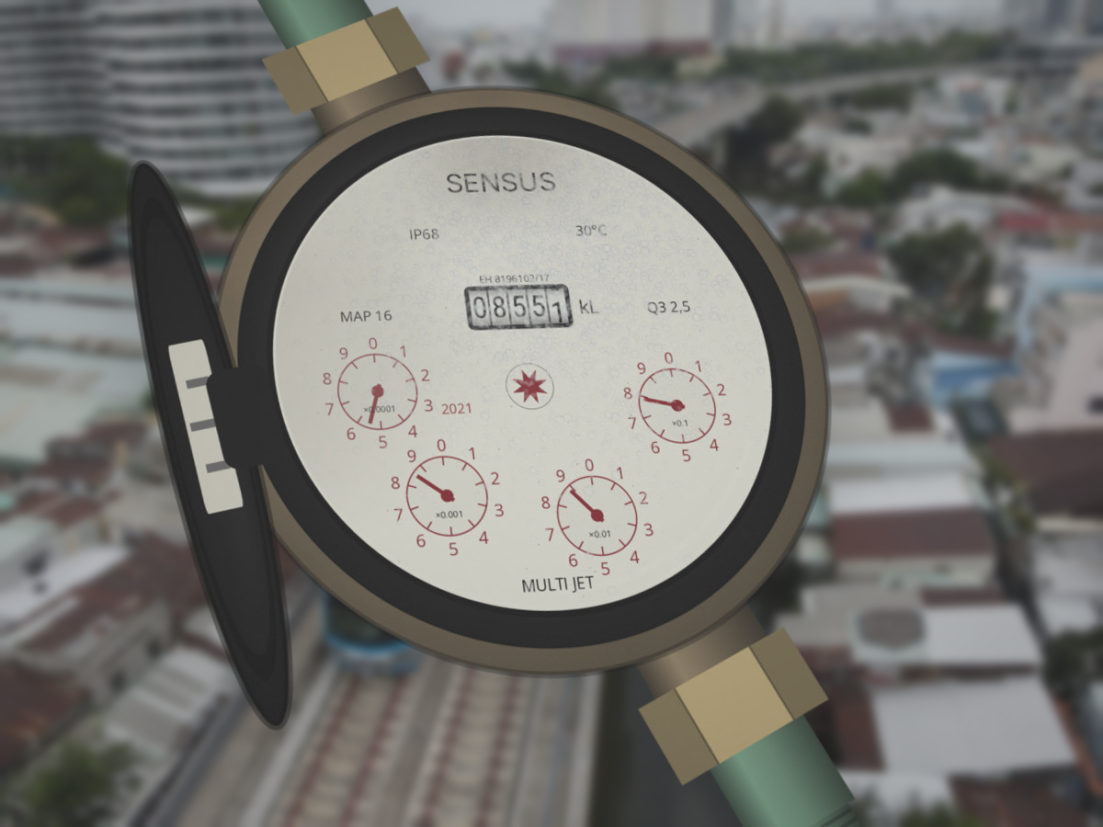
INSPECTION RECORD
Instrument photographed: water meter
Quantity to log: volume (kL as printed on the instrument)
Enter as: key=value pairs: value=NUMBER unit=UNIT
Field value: value=8550.7885 unit=kL
